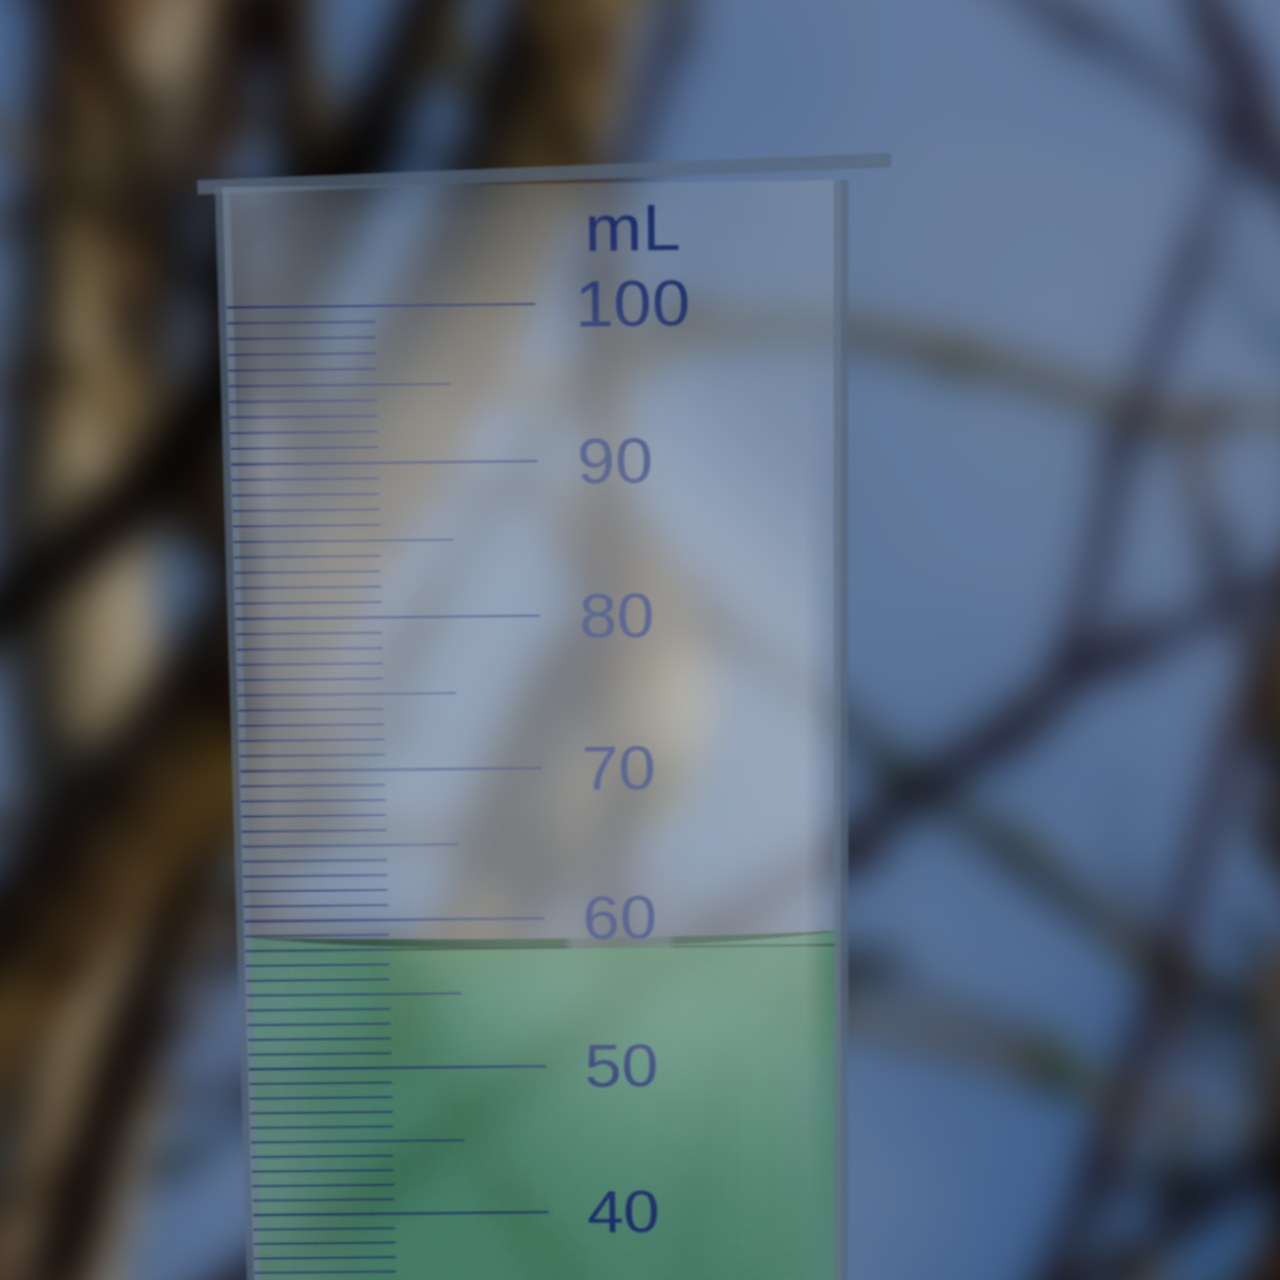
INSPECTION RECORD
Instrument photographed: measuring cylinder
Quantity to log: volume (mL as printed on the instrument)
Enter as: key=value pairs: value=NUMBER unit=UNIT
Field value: value=58 unit=mL
